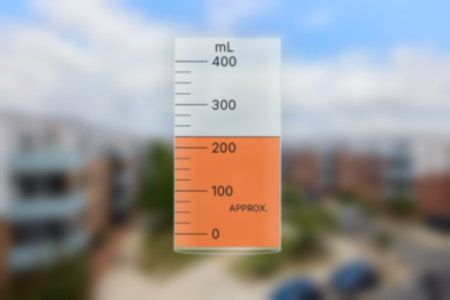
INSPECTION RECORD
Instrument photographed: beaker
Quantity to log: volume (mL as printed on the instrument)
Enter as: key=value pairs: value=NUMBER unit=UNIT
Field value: value=225 unit=mL
